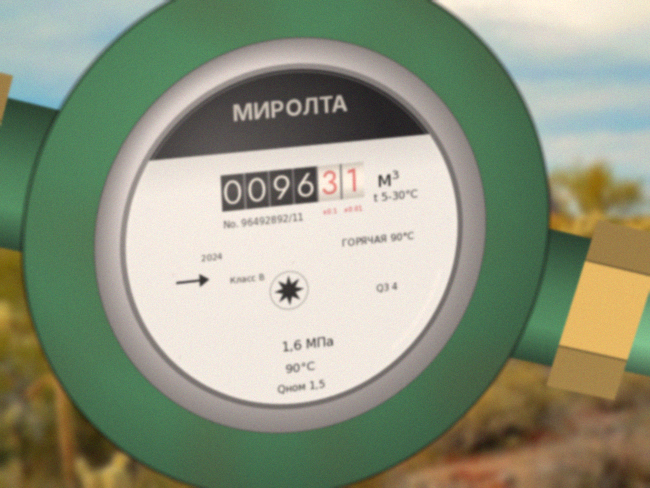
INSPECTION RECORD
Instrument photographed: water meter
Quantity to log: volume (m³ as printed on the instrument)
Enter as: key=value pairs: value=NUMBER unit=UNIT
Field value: value=96.31 unit=m³
